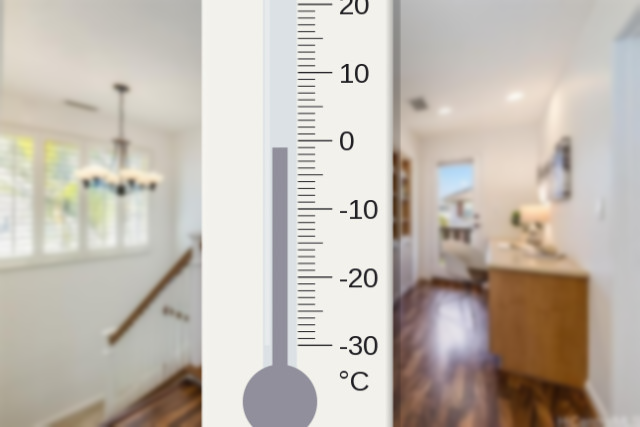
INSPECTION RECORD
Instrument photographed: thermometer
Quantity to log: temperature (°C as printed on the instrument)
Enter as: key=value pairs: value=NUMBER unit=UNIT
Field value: value=-1 unit=°C
